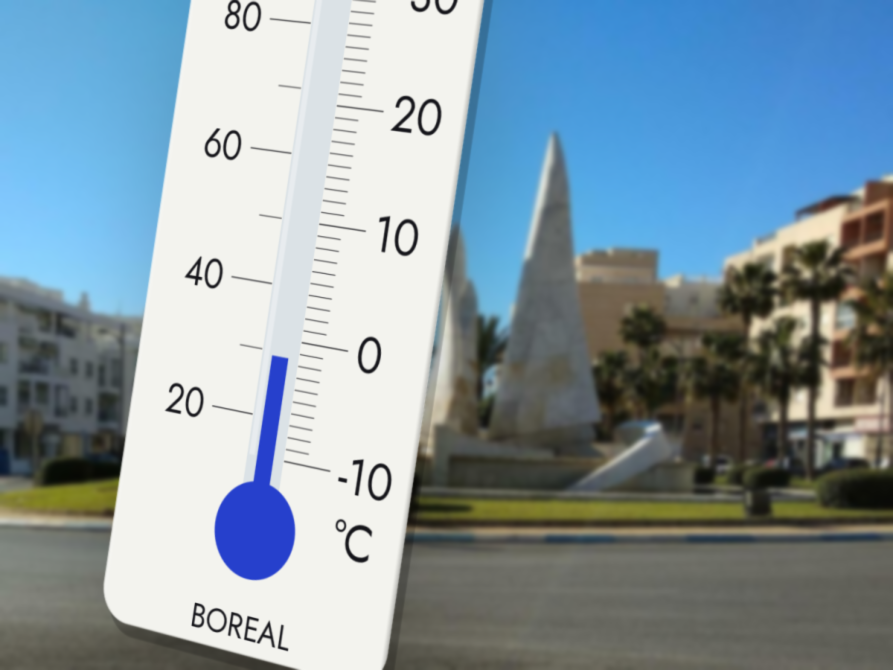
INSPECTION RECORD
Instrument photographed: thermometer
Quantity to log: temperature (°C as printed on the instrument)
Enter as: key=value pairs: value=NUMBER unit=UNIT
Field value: value=-1.5 unit=°C
